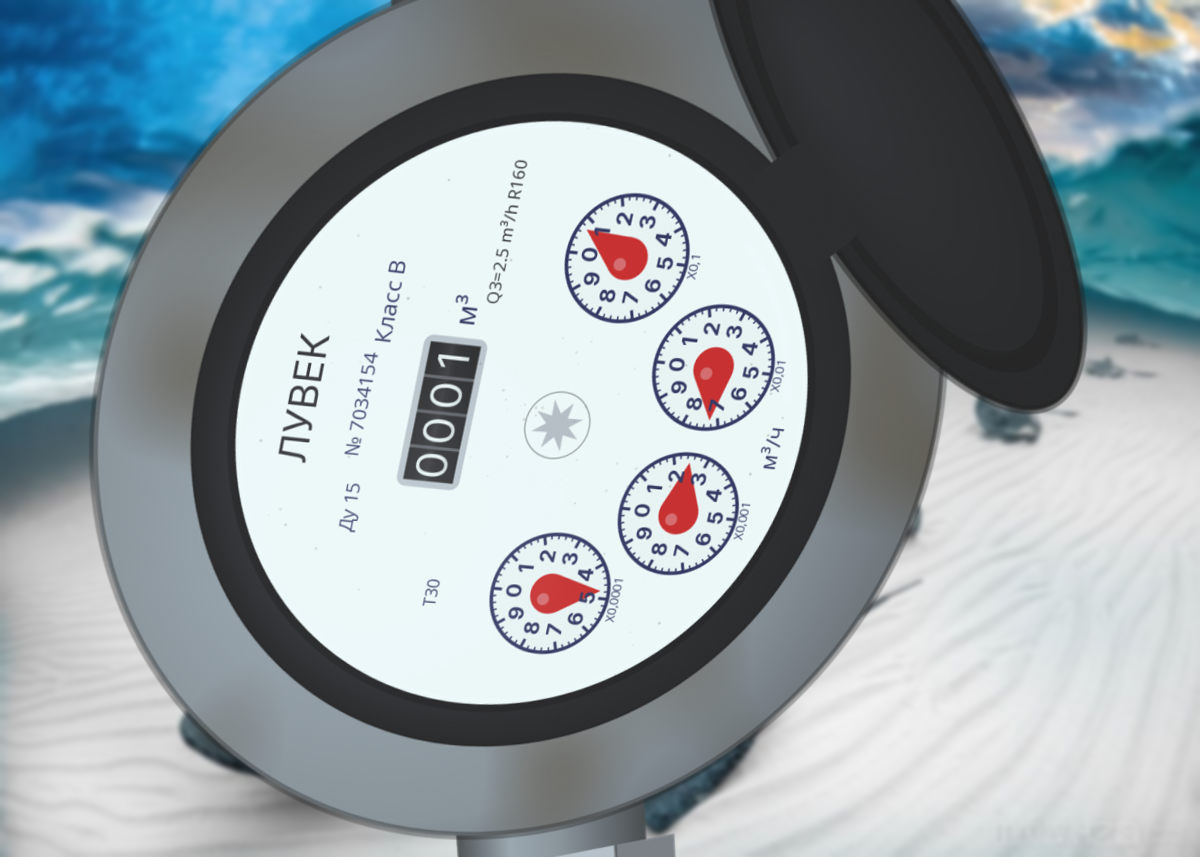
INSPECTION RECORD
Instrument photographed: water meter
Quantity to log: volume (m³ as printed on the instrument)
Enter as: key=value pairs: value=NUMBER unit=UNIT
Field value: value=1.0724 unit=m³
